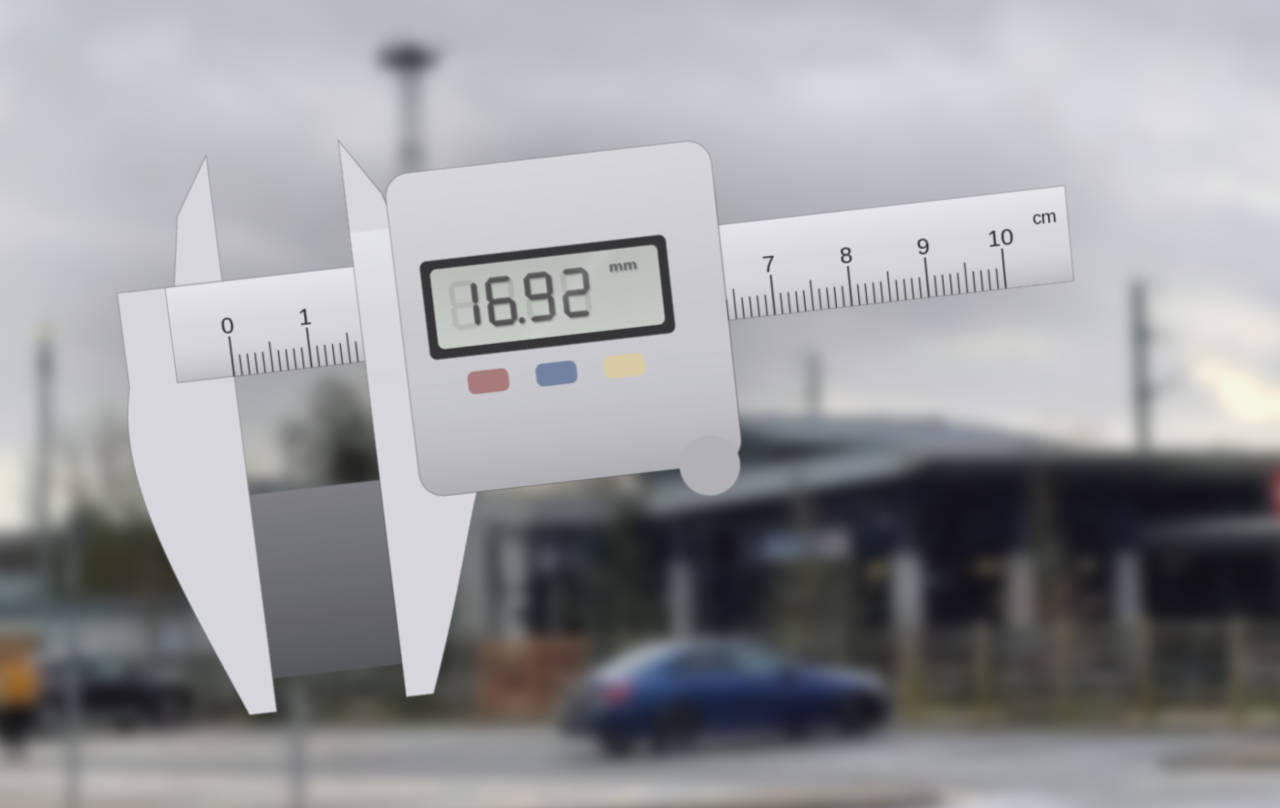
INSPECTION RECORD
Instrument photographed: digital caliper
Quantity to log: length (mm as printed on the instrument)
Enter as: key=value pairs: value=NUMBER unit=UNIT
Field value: value=16.92 unit=mm
